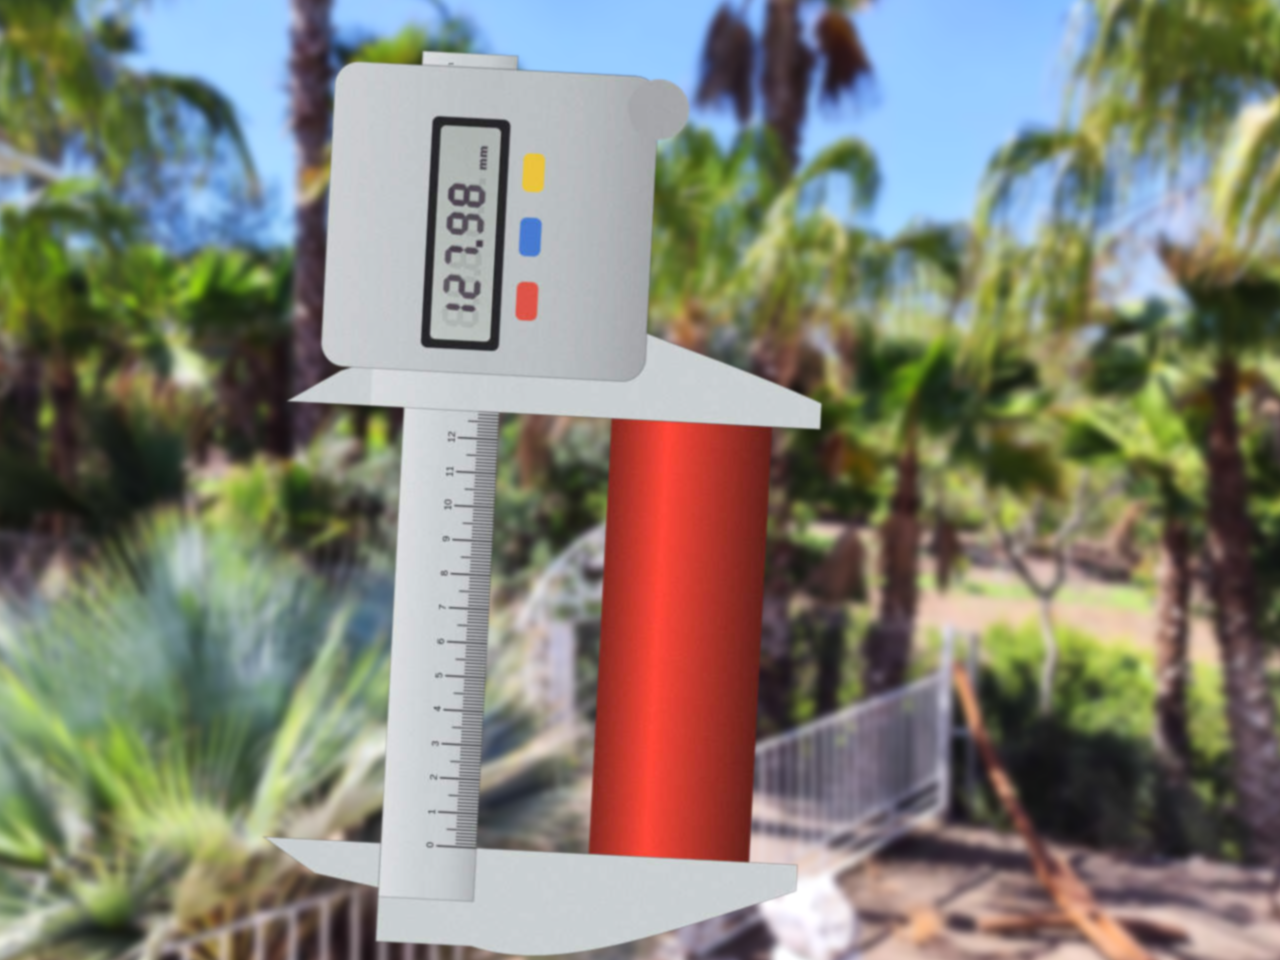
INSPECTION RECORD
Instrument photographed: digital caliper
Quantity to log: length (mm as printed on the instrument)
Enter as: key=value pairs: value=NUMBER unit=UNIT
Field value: value=127.98 unit=mm
